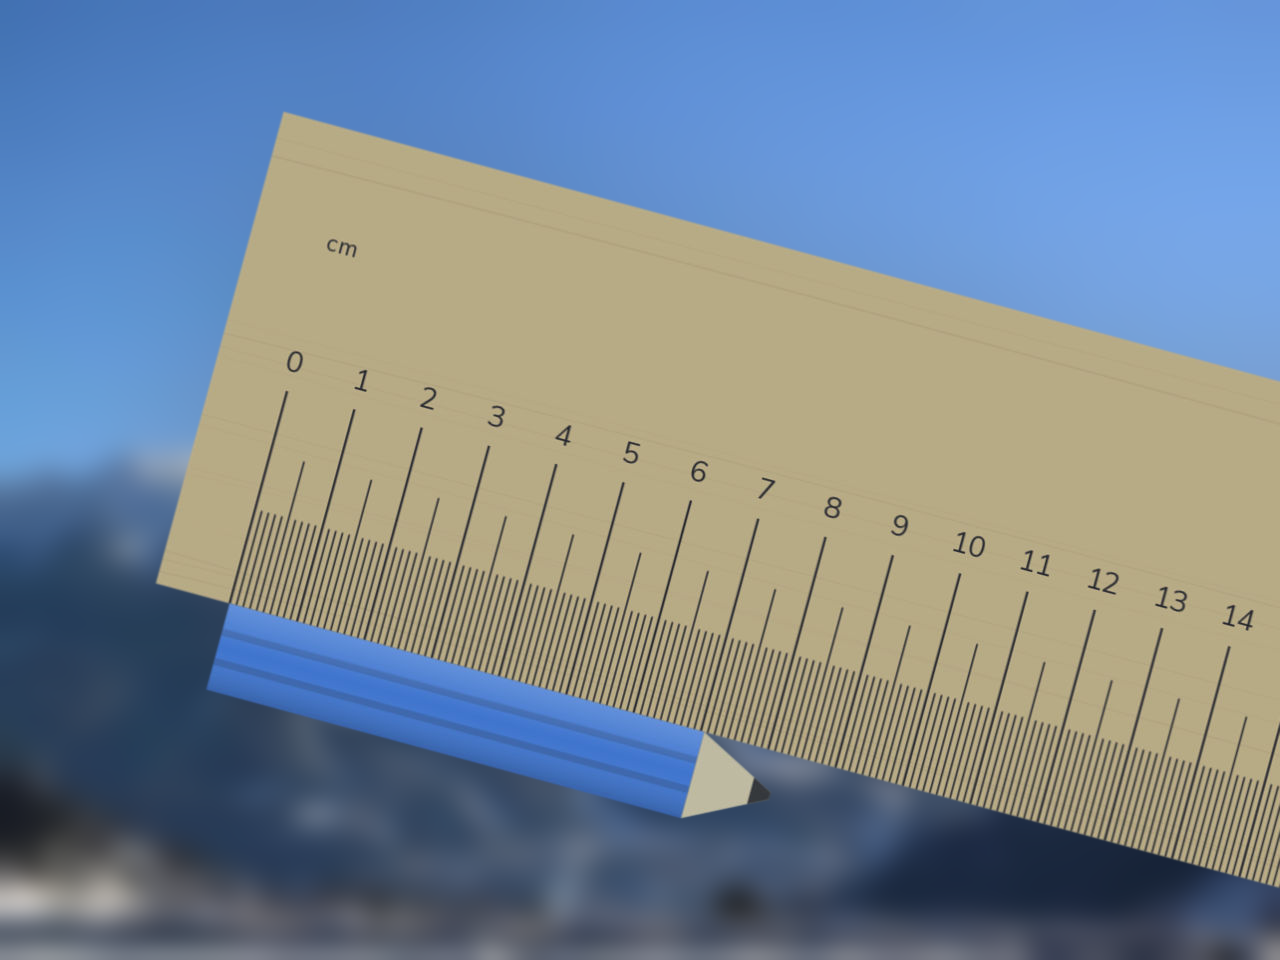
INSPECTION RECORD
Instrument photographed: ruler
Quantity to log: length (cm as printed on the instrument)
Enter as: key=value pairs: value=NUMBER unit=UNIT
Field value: value=8.2 unit=cm
